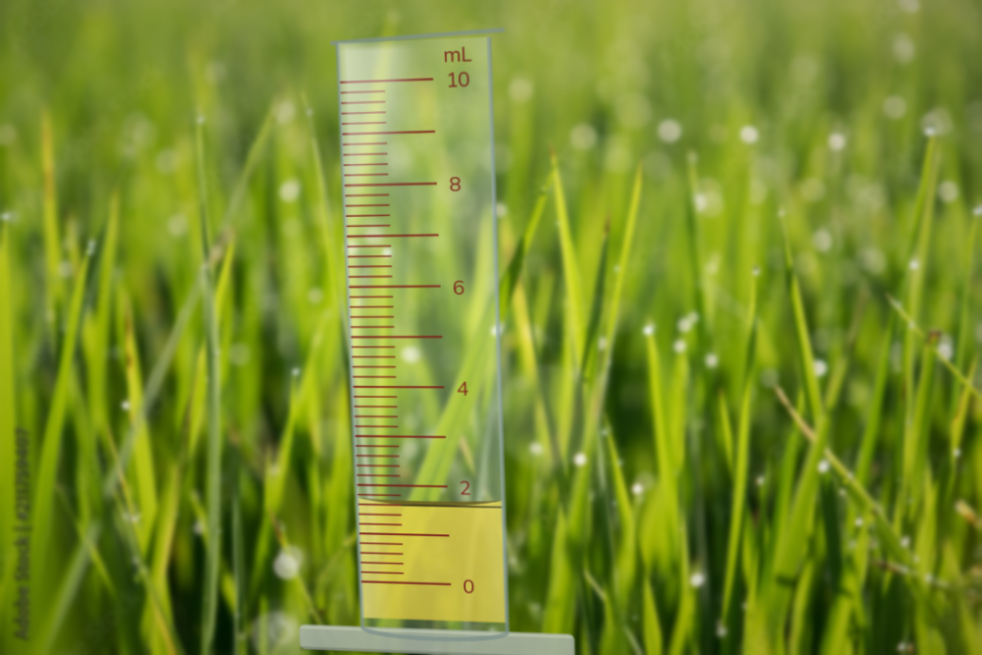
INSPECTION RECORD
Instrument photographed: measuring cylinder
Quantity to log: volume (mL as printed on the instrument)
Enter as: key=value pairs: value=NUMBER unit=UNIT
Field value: value=1.6 unit=mL
